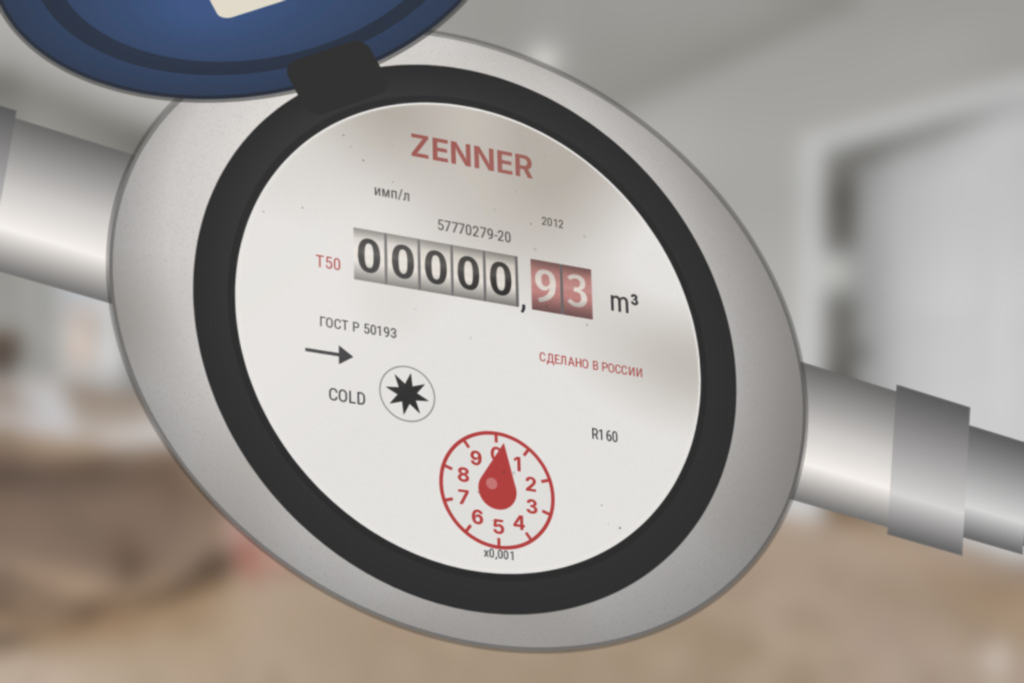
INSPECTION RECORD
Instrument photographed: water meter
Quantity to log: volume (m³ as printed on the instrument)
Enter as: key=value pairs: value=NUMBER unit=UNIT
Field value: value=0.930 unit=m³
